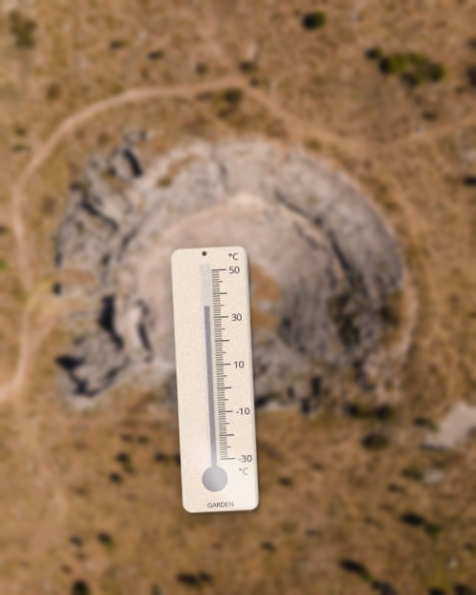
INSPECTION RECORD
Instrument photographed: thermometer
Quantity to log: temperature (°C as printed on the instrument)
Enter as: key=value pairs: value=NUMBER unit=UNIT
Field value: value=35 unit=°C
